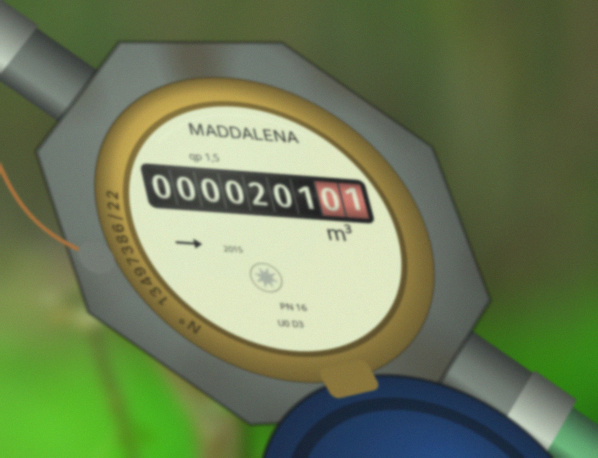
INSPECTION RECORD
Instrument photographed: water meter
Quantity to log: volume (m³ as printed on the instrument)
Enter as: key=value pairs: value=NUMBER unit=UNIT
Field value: value=201.01 unit=m³
